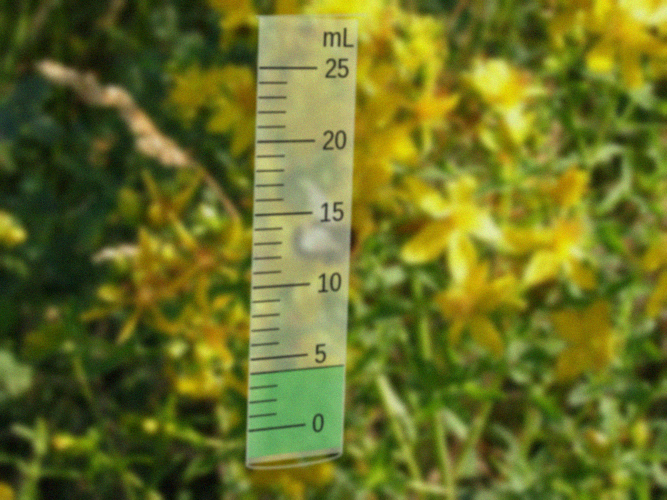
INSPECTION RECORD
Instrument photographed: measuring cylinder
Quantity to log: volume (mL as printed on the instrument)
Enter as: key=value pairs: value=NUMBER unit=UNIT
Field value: value=4 unit=mL
